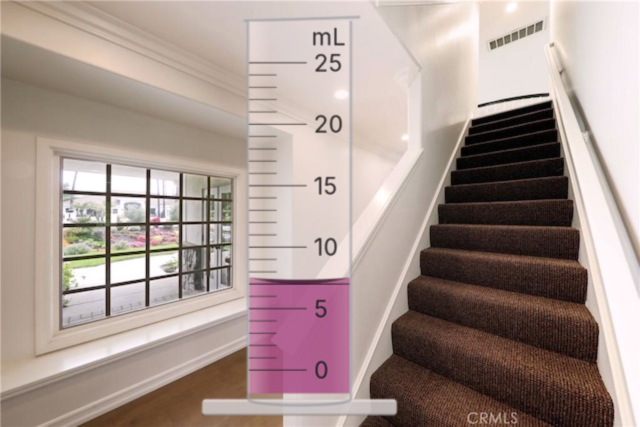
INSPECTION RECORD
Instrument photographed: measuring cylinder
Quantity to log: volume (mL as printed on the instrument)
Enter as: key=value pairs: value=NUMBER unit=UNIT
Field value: value=7 unit=mL
